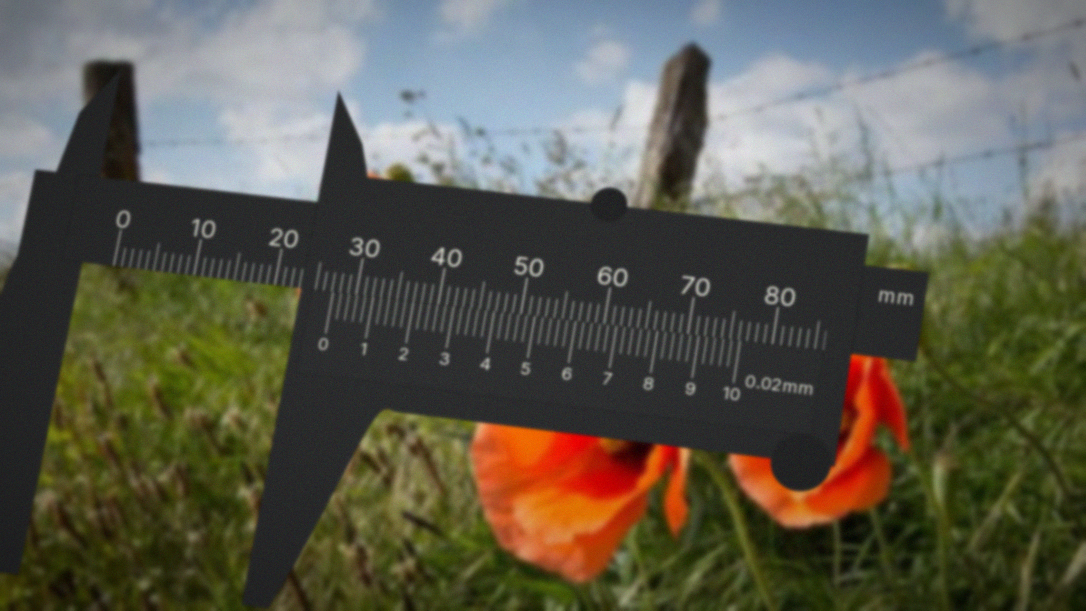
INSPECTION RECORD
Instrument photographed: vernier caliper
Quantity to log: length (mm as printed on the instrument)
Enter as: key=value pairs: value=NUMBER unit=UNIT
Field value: value=27.2 unit=mm
